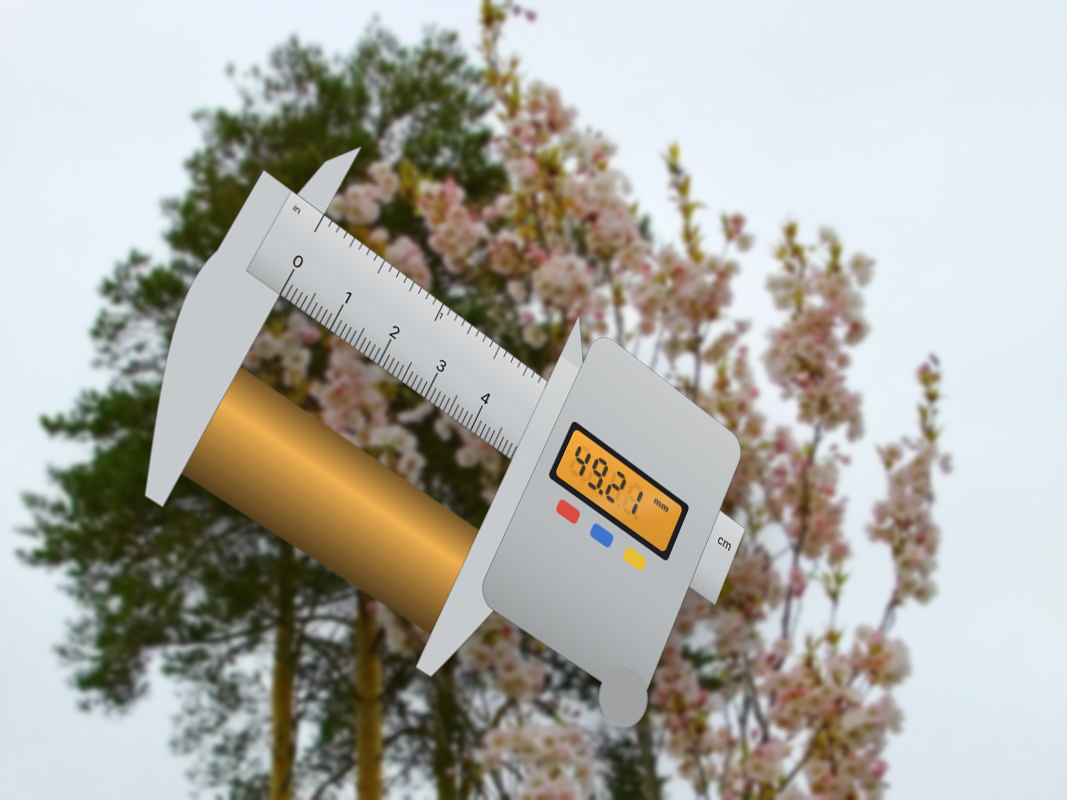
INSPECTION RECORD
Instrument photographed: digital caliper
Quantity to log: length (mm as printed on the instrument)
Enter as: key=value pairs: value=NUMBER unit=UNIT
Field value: value=49.21 unit=mm
